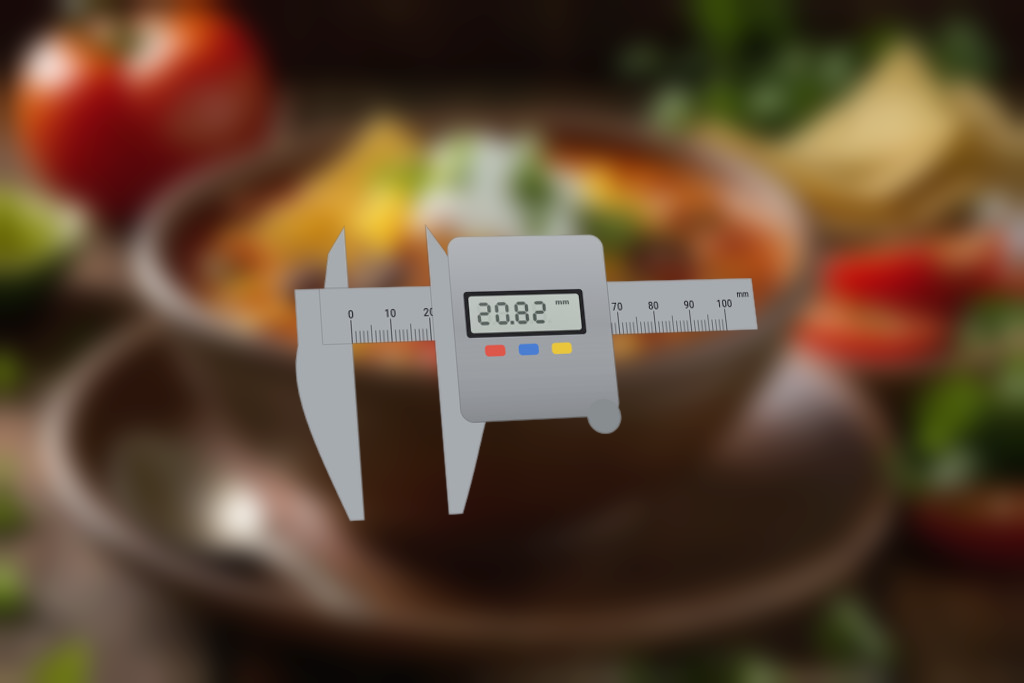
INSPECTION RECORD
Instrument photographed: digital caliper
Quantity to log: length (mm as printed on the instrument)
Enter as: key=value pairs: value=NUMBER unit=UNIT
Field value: value=20.82 unit=mm
